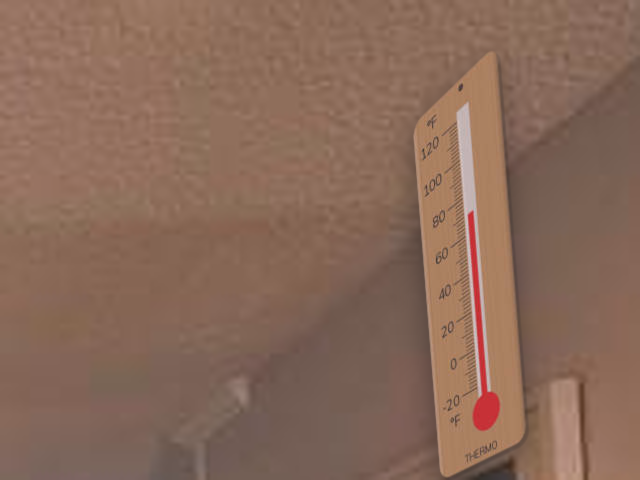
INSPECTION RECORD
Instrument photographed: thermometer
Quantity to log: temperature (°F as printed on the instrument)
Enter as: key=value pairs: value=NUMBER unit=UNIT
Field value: value=70 unit=°F
